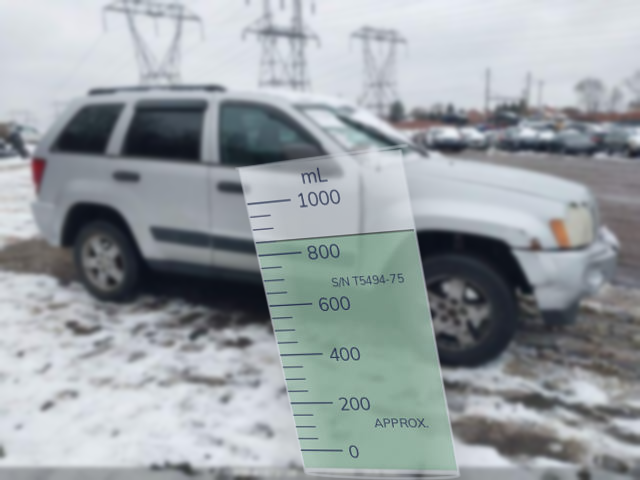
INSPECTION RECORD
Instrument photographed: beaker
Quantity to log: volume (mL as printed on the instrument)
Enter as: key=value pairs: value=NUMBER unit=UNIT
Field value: value=850 unit=mL
